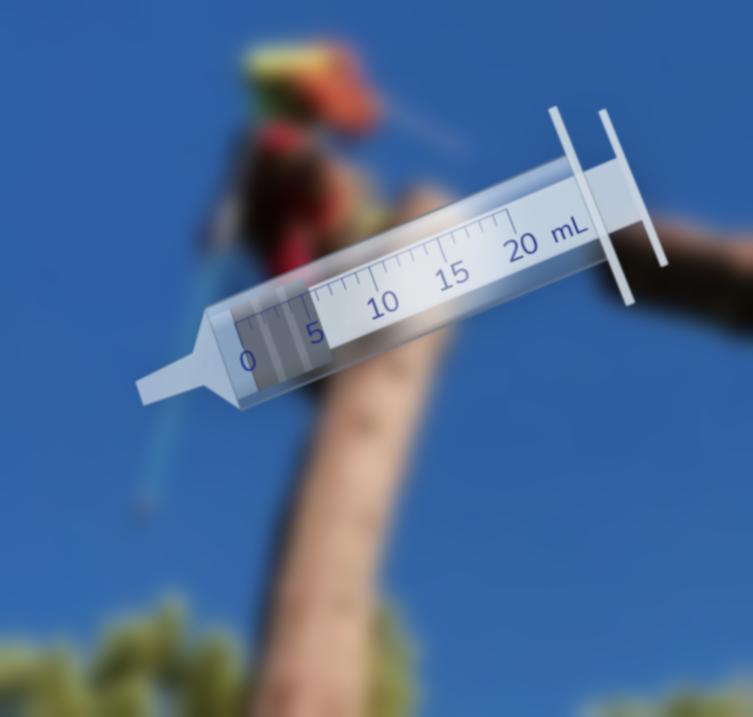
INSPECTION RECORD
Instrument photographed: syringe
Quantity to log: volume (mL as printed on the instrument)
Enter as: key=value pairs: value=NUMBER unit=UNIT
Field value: value=0 unit=mL
